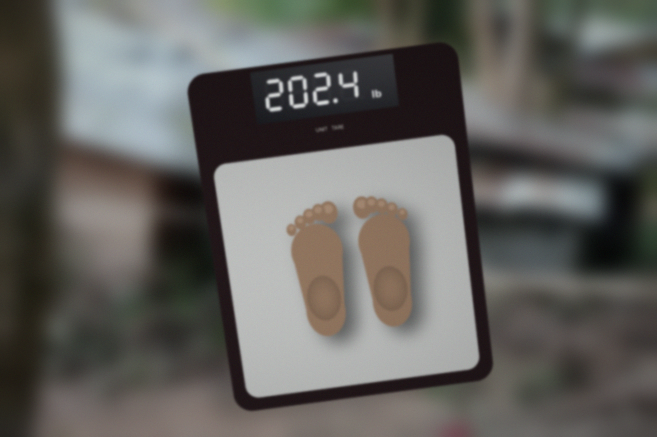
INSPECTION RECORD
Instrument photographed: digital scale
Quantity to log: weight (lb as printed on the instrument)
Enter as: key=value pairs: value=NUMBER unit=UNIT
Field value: value=202.4 unit=lb
